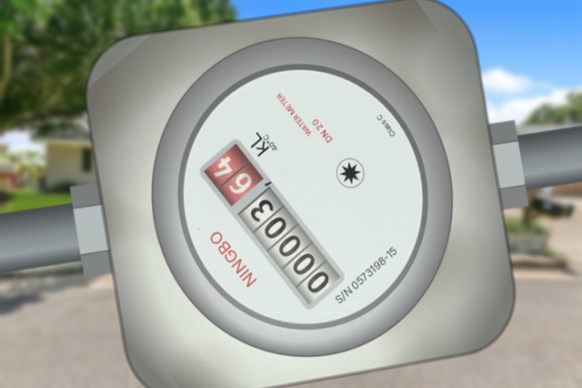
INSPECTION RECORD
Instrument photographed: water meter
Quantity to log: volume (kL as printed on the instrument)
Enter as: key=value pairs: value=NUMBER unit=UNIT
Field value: value=3.64 unit=kL
